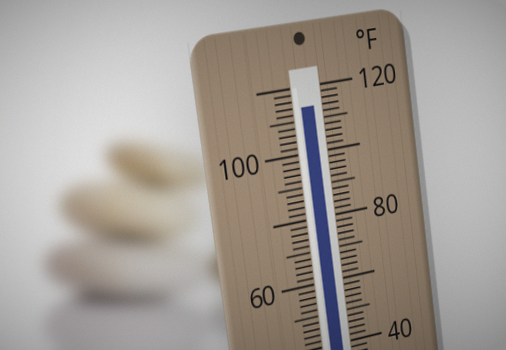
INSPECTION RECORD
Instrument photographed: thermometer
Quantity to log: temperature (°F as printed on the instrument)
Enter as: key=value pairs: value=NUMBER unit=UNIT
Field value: value=114 unit=°F
